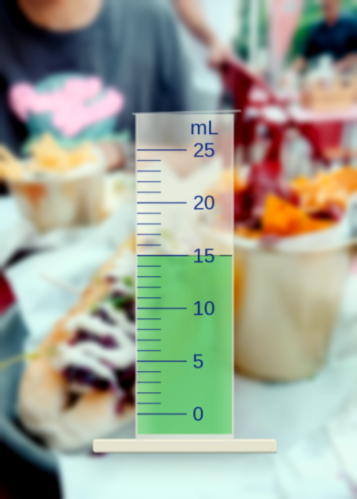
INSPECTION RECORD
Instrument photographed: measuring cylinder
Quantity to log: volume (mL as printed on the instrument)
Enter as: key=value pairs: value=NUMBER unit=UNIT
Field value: value=15 unit=mL
